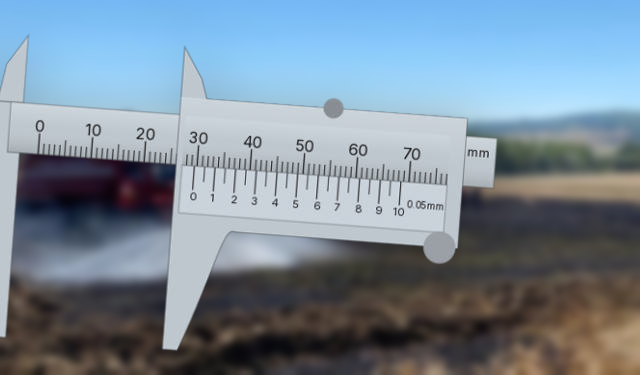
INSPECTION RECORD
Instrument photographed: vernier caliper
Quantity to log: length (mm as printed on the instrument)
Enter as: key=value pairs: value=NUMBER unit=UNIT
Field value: value=29.5 unit=mm
